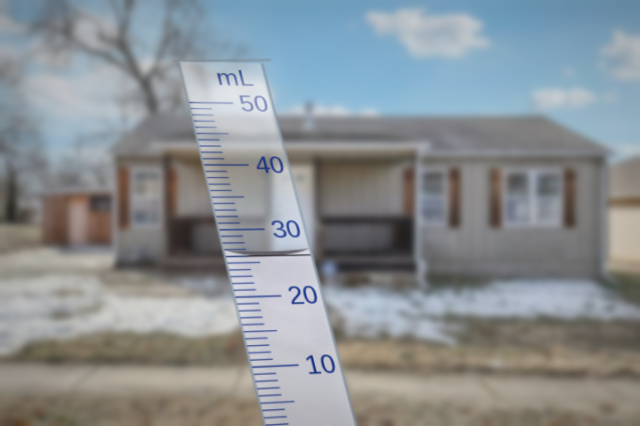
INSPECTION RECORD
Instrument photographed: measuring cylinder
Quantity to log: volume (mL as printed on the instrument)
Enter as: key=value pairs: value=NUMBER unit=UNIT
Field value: value=26 unit=mL
